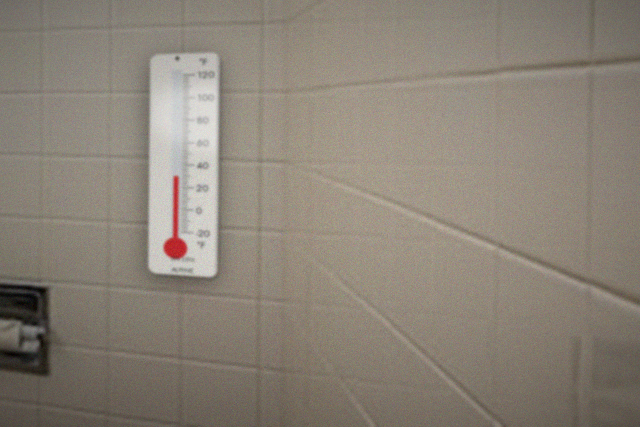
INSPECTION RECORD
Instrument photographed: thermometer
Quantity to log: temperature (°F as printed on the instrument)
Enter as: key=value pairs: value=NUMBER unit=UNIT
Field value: value=30 unit=°F
